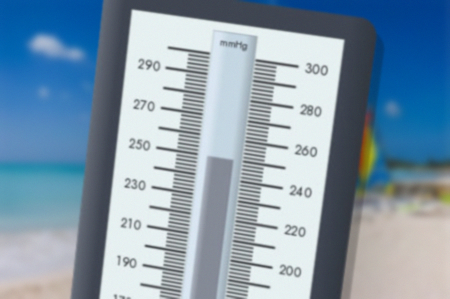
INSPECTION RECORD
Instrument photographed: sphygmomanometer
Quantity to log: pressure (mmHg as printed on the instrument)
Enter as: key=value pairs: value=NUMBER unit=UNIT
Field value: value=250 unit=mmHg
